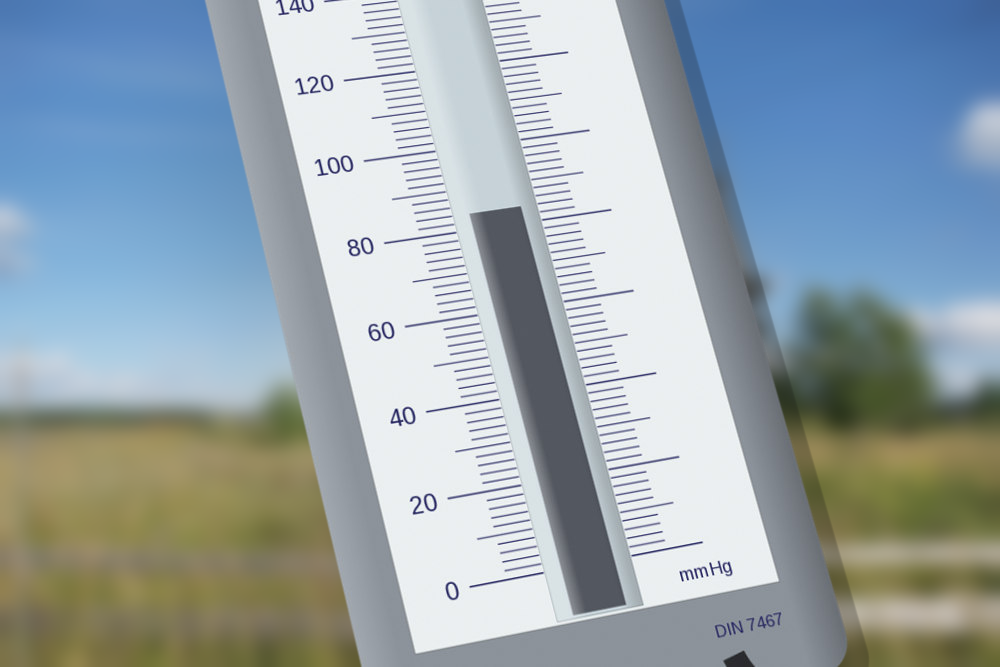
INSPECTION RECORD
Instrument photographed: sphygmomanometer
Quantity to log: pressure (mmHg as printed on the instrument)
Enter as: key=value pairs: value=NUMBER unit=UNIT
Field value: value=84 unit=mmHg
